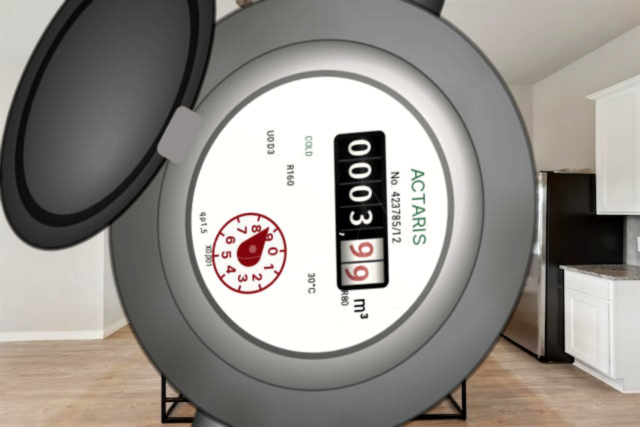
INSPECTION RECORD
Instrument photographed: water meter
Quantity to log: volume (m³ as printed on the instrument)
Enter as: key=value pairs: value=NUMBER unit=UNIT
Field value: value=3.988 unit=m³
